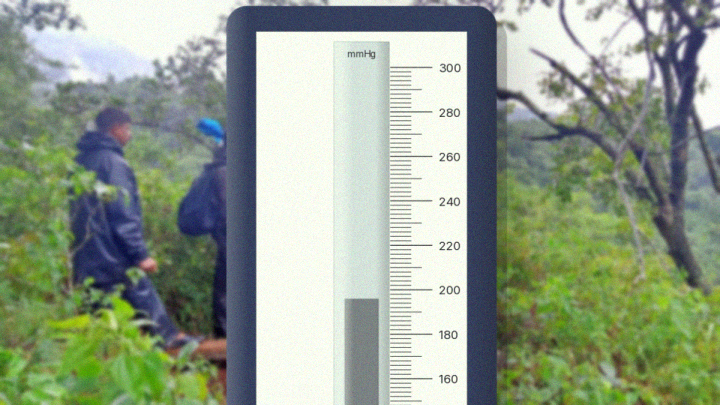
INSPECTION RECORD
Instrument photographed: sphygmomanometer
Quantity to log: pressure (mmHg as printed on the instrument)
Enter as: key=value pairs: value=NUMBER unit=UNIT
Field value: value=196 unit=mmHg
